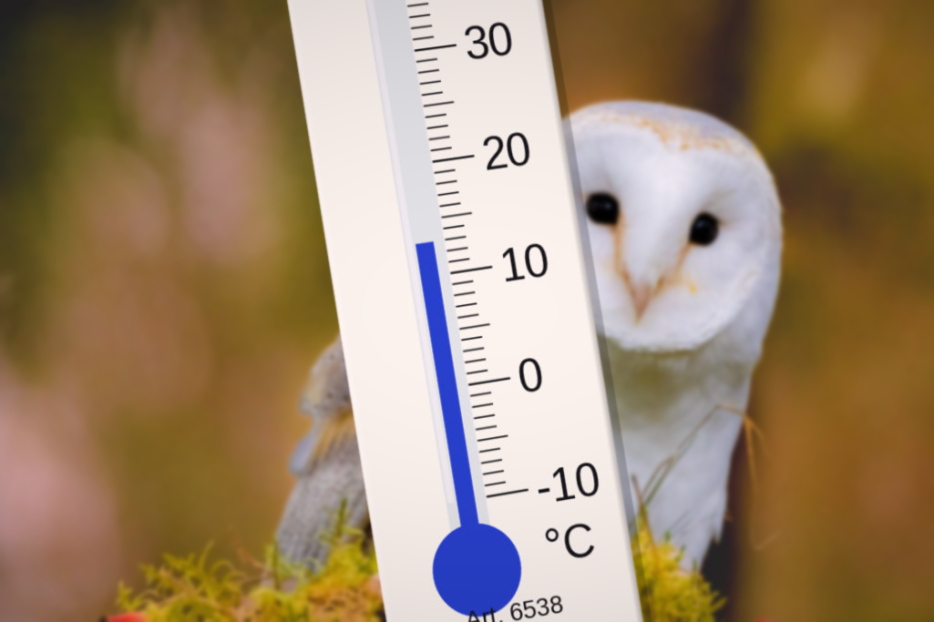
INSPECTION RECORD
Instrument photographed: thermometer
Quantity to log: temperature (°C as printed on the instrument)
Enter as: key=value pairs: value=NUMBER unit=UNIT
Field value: value=13 unit=°C
